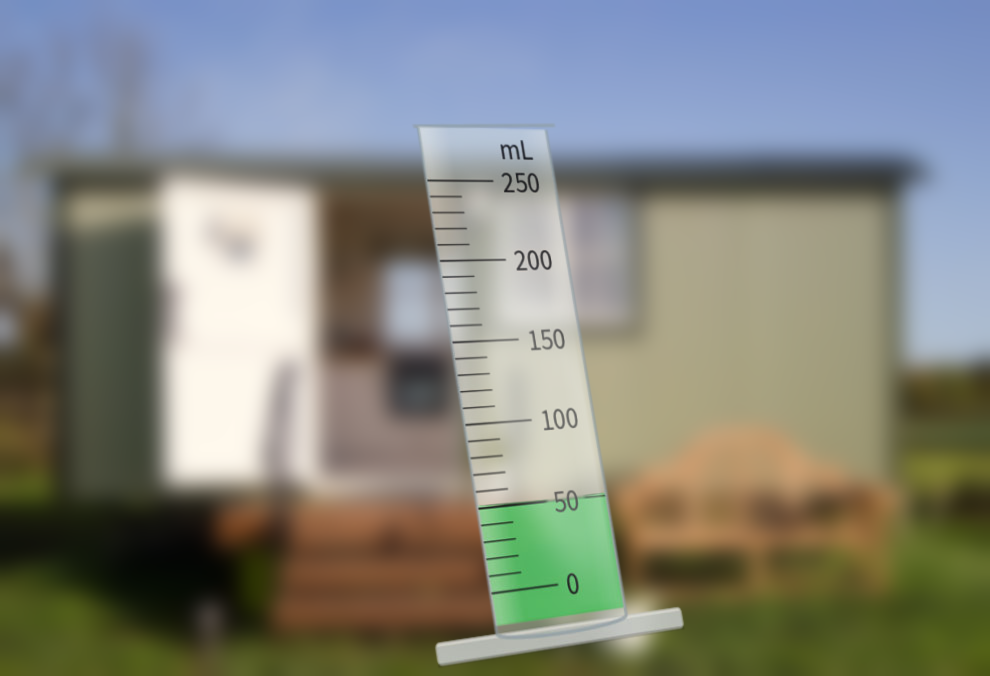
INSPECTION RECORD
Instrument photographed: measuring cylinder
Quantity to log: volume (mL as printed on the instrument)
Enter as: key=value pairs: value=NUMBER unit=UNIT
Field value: value=50 unit=mL
